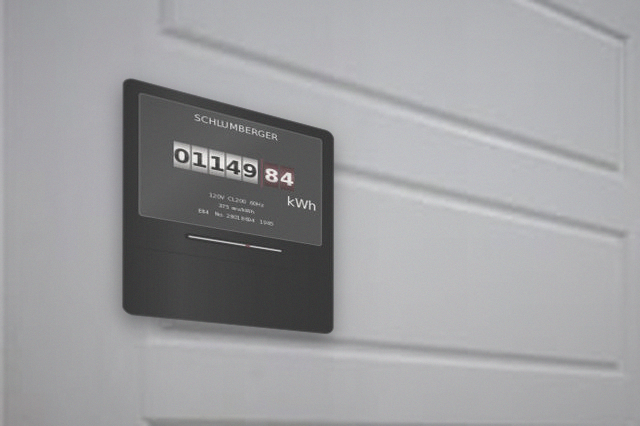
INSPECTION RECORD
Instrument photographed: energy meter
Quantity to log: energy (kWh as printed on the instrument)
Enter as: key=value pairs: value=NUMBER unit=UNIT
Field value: value=1149.84 unit=kWh
